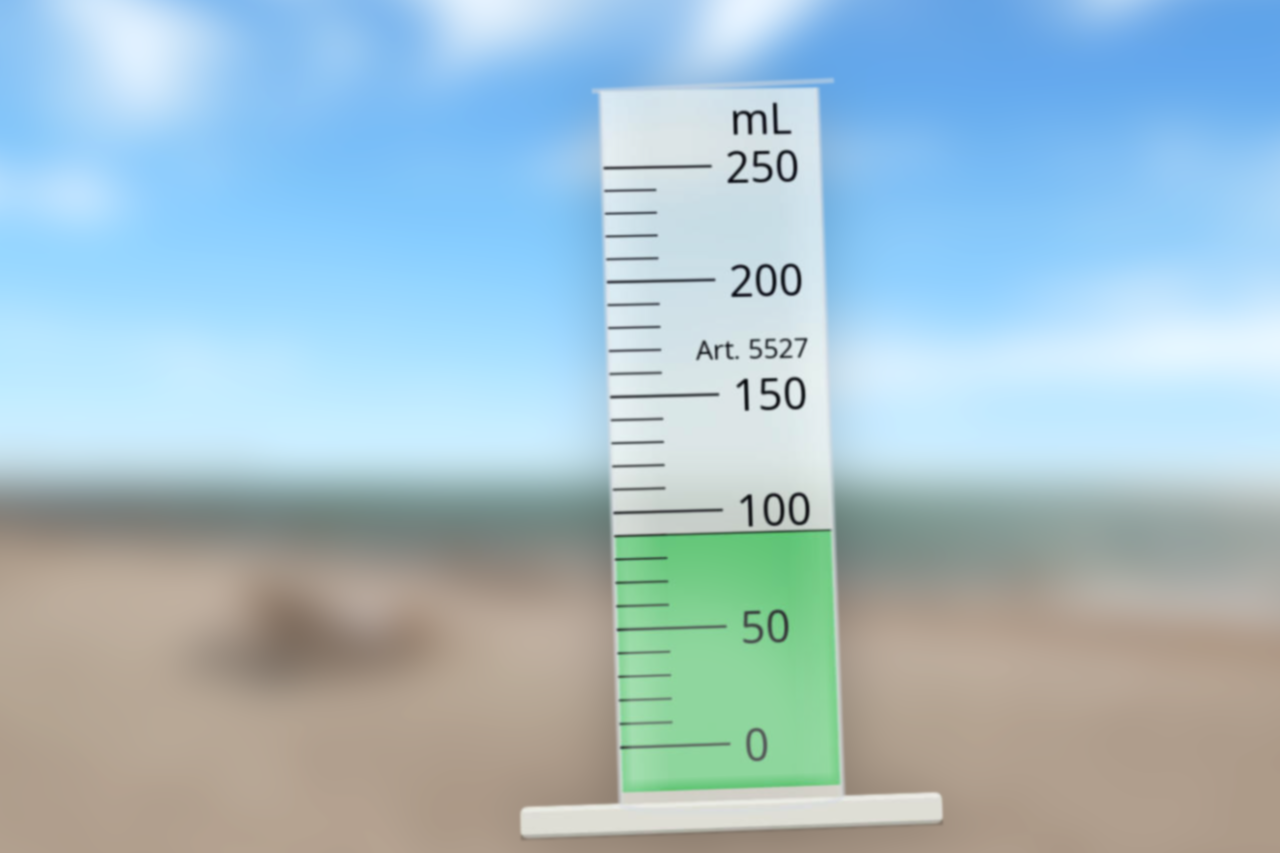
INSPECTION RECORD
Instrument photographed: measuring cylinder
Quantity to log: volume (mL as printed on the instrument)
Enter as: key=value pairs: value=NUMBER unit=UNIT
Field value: value=90 unit=mL
